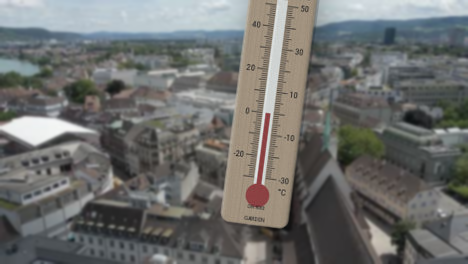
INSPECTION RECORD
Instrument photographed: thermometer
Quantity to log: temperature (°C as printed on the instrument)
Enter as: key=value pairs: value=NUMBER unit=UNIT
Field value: value=0 unit=°C
